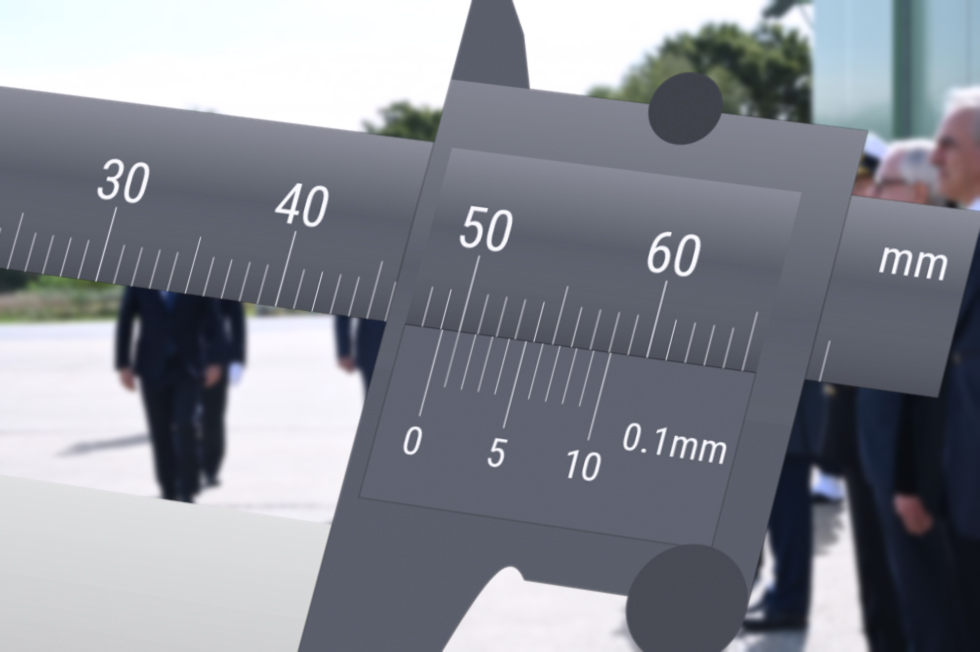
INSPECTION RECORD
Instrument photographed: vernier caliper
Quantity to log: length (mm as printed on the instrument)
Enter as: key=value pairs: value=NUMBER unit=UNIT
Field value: value=49.1 unit=mm
